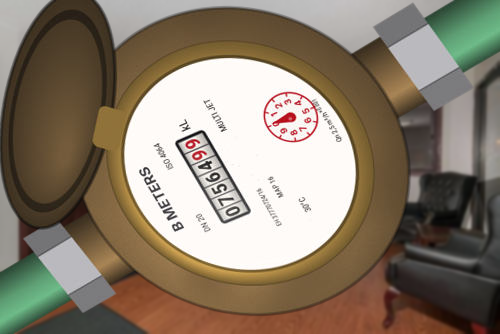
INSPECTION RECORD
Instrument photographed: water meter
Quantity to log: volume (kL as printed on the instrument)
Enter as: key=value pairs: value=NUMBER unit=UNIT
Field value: value=7564.990 unit=kL
